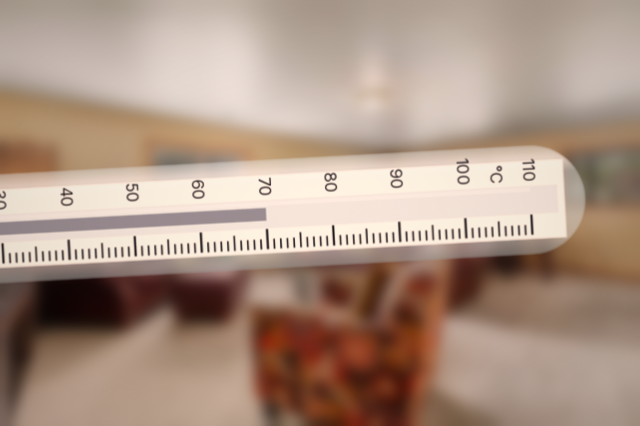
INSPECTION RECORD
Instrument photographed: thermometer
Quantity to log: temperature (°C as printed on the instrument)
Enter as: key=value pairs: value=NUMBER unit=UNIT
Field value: value=70 unit=°C
